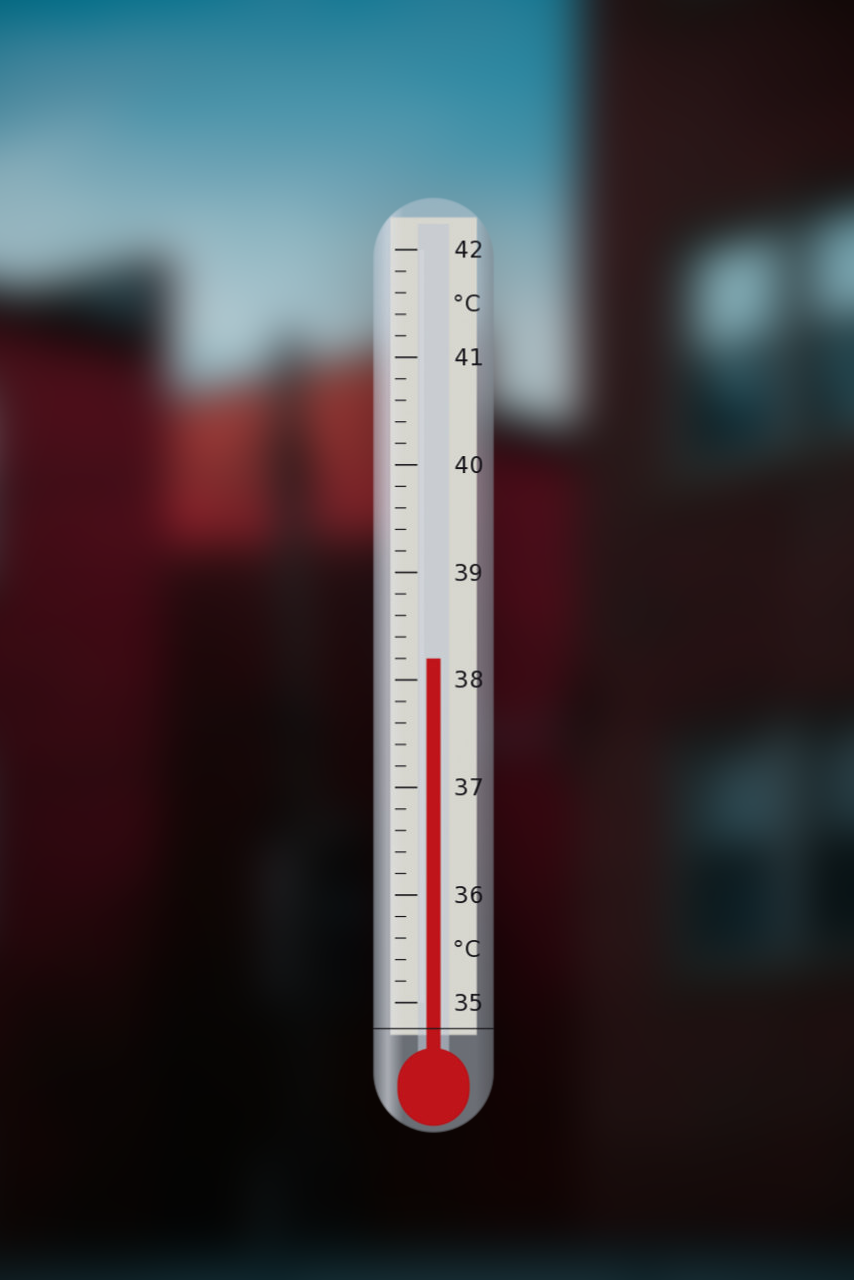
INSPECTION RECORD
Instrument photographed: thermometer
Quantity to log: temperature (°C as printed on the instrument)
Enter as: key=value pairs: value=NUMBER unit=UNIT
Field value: value=38.2 unit=°C
